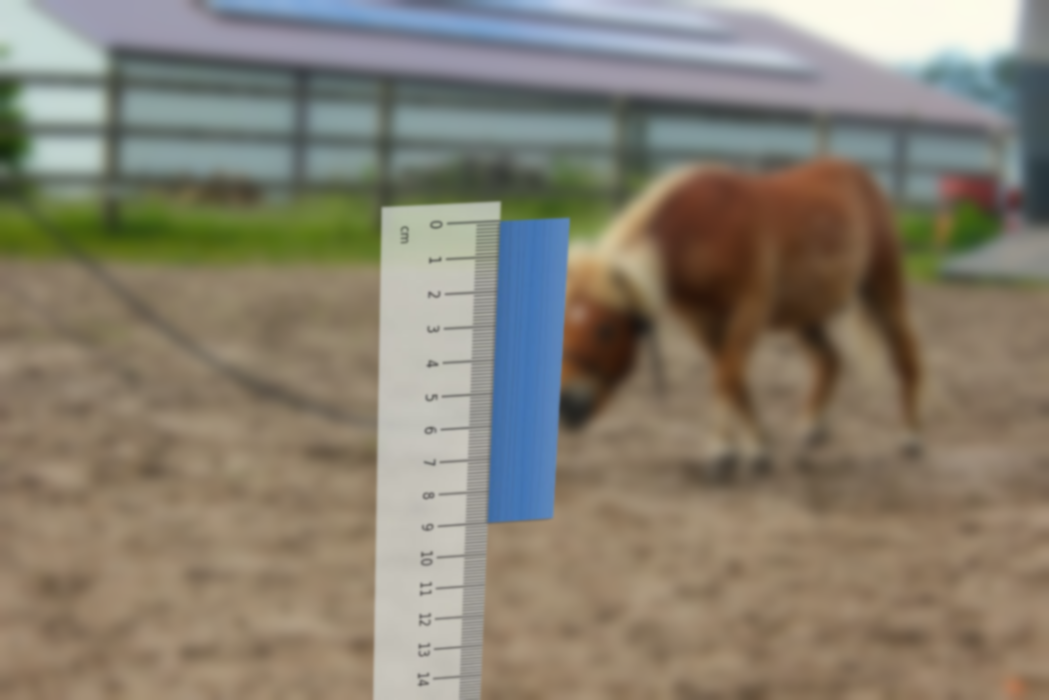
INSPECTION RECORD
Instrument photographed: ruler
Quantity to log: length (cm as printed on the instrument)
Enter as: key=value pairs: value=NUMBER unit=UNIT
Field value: value=9 unit=cm
